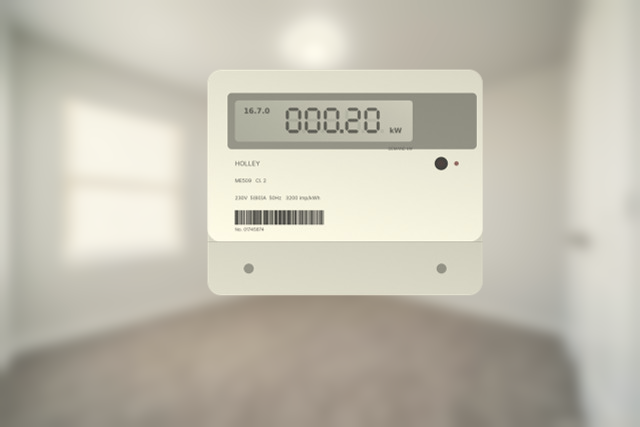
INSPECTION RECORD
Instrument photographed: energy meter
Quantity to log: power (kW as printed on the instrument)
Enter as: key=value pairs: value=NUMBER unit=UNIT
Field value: value=0.20 unit=kW
